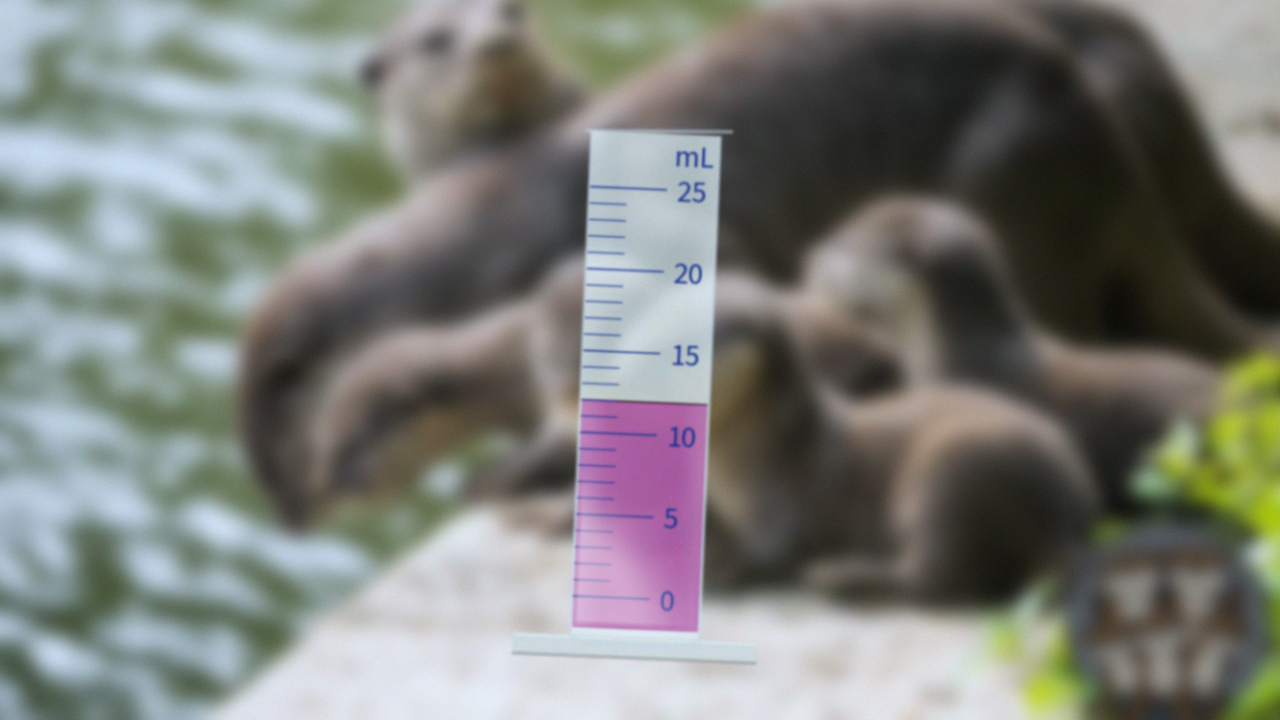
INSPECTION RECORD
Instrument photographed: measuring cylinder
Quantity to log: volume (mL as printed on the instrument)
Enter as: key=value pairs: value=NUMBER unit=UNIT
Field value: value=12 unit=mL
